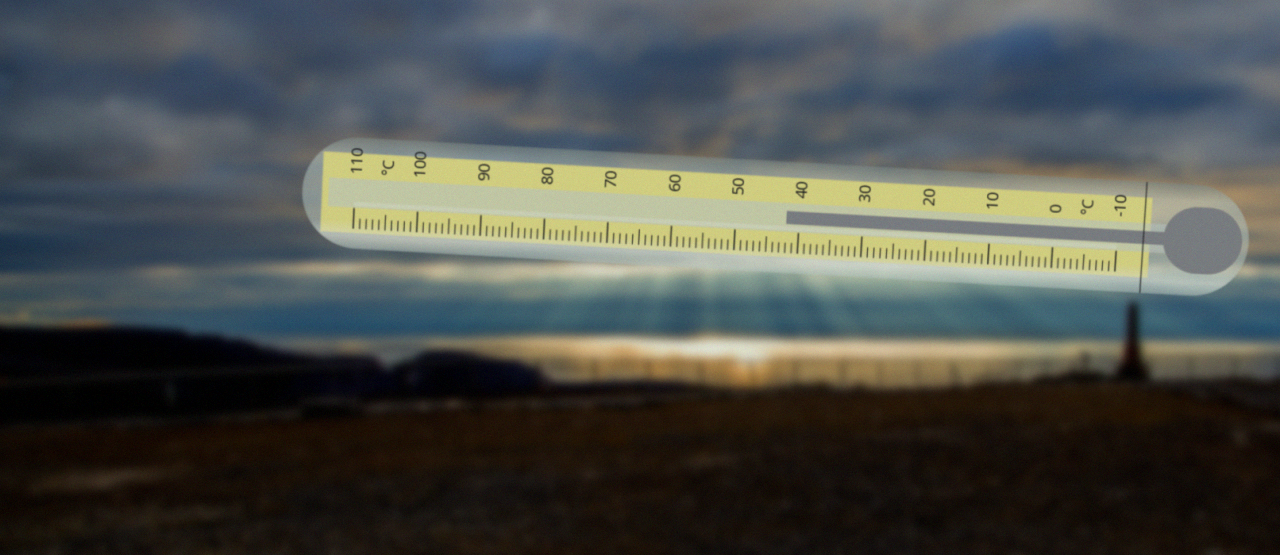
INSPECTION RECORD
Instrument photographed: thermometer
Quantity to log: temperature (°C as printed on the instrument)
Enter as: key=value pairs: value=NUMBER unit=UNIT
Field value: value=42 unit=°C
